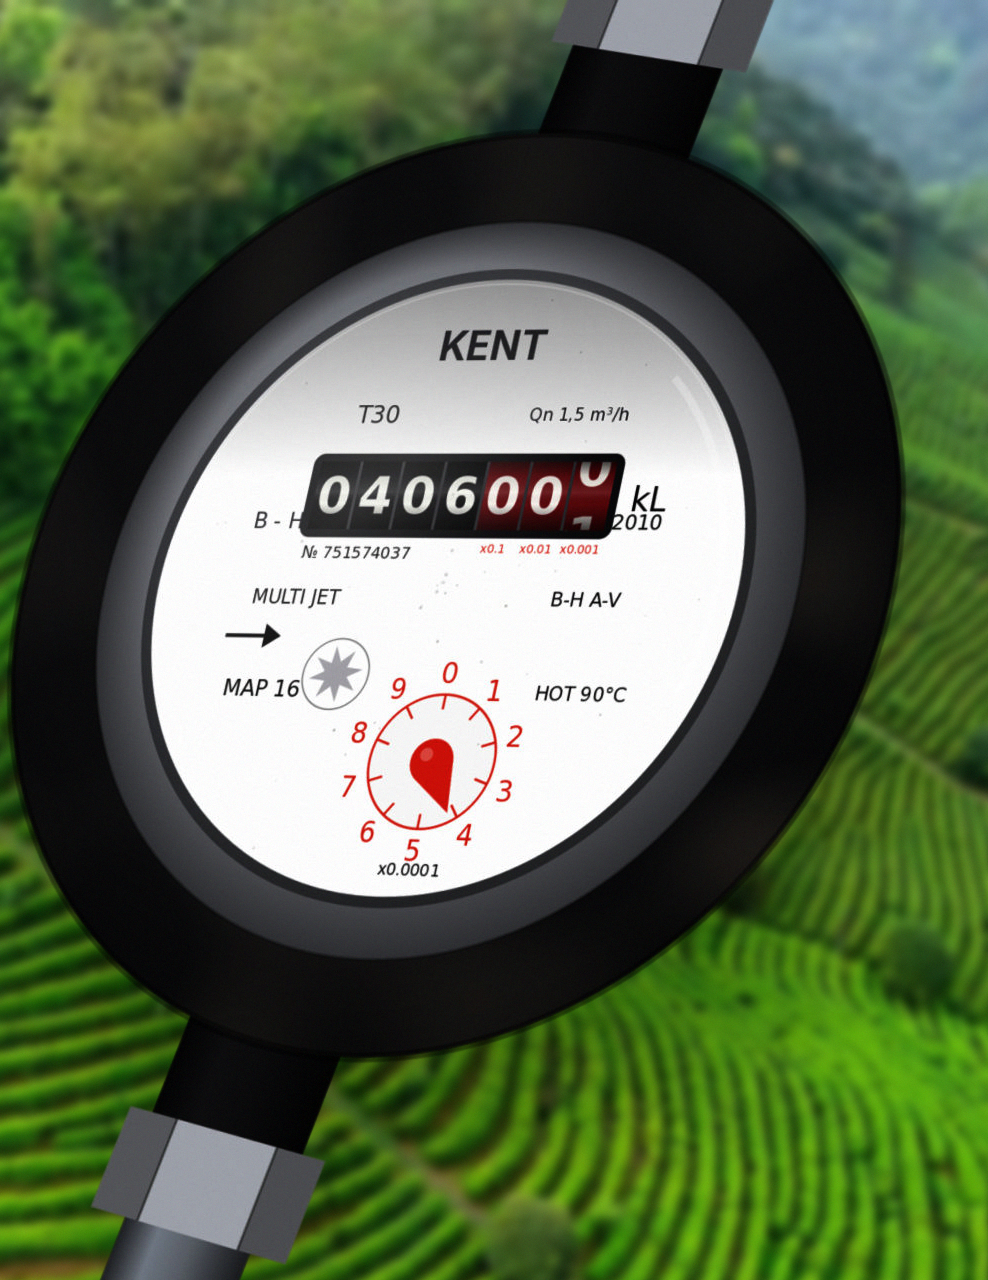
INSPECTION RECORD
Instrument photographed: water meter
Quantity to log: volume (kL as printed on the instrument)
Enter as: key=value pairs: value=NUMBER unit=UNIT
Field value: value=406.0004 unit=kL
